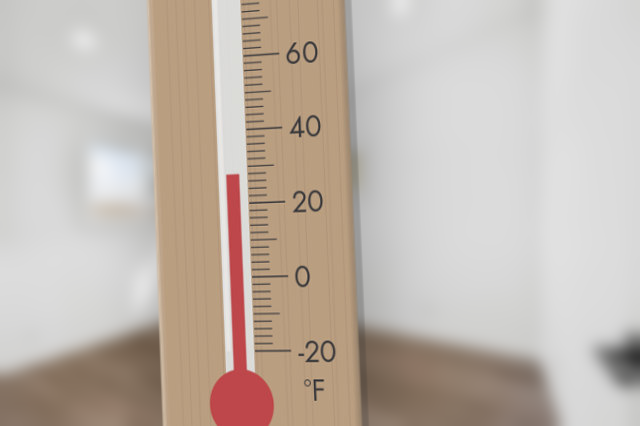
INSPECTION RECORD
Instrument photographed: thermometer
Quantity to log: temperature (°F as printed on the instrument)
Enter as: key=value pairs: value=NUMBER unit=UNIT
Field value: value=28 unit=°F
